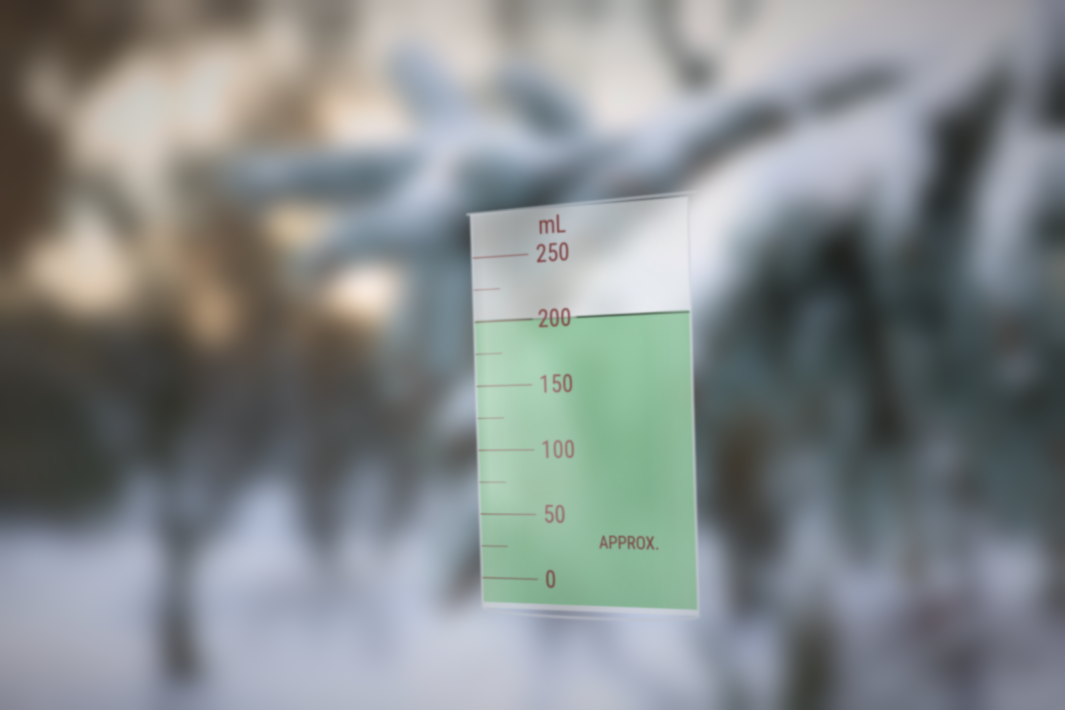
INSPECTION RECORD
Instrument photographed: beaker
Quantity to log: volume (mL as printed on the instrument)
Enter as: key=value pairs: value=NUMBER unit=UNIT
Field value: value=200 unit=mL
